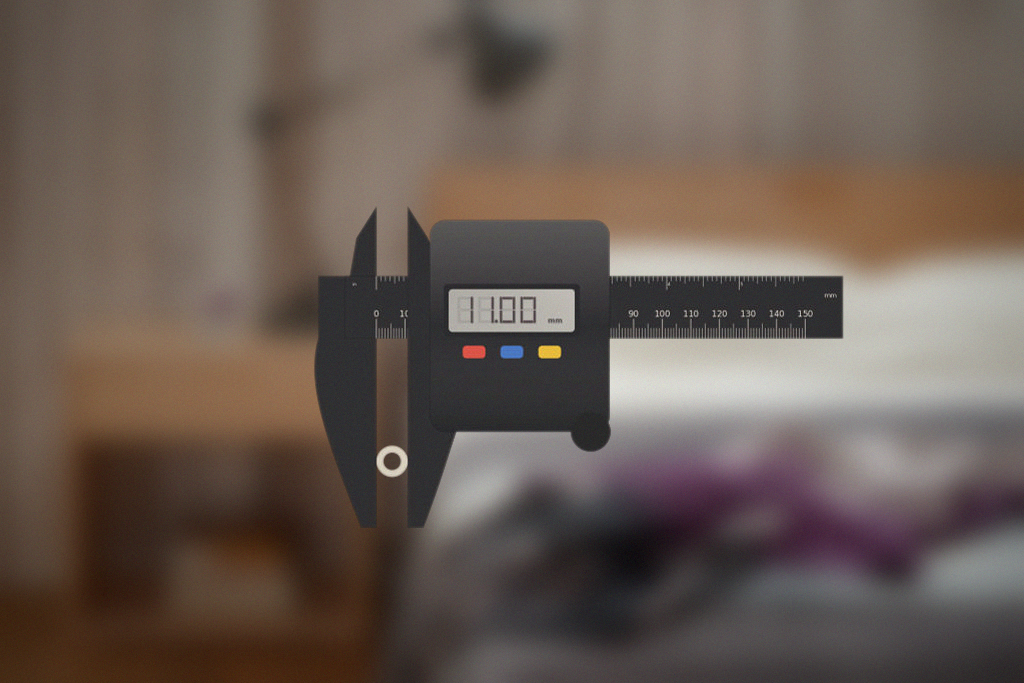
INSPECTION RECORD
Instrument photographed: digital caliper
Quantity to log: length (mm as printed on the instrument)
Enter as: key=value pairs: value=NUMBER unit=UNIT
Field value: value=11.00 unit=mm
